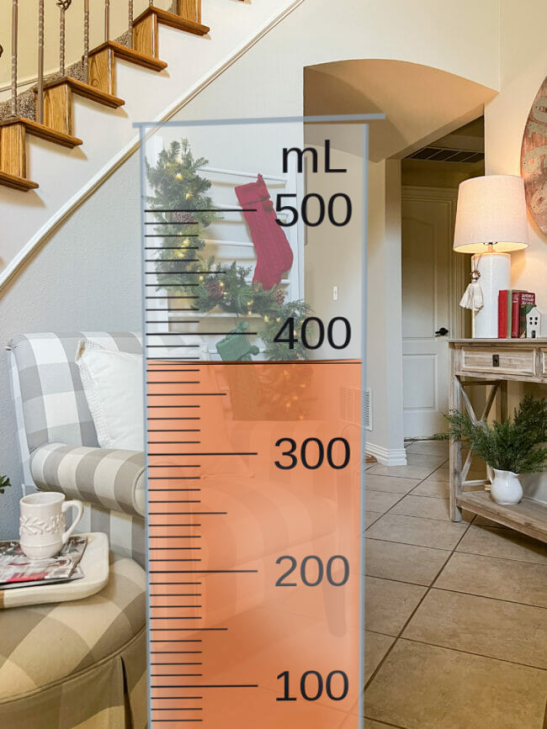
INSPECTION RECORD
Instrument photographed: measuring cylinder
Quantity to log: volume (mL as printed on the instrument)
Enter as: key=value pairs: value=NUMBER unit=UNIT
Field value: value=375 unit=mL
